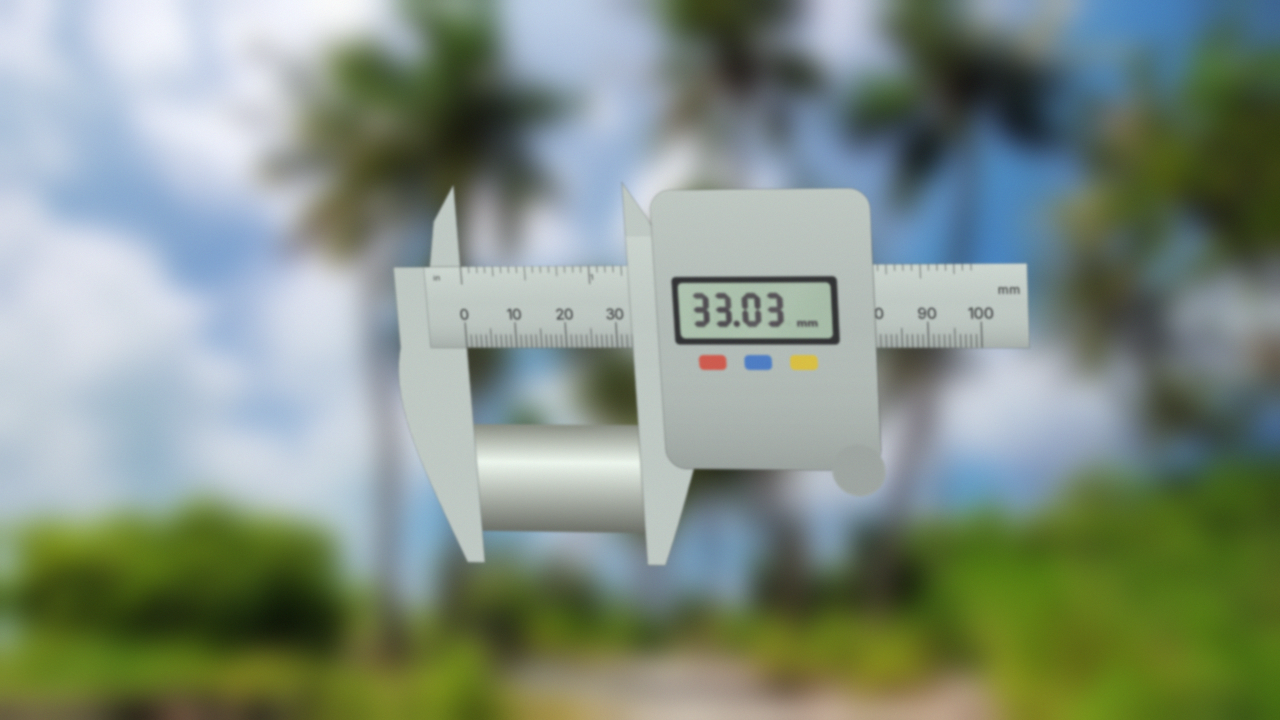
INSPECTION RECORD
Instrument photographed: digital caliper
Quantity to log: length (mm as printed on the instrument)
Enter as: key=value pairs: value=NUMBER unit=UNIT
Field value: value=33.03 unit=mm
